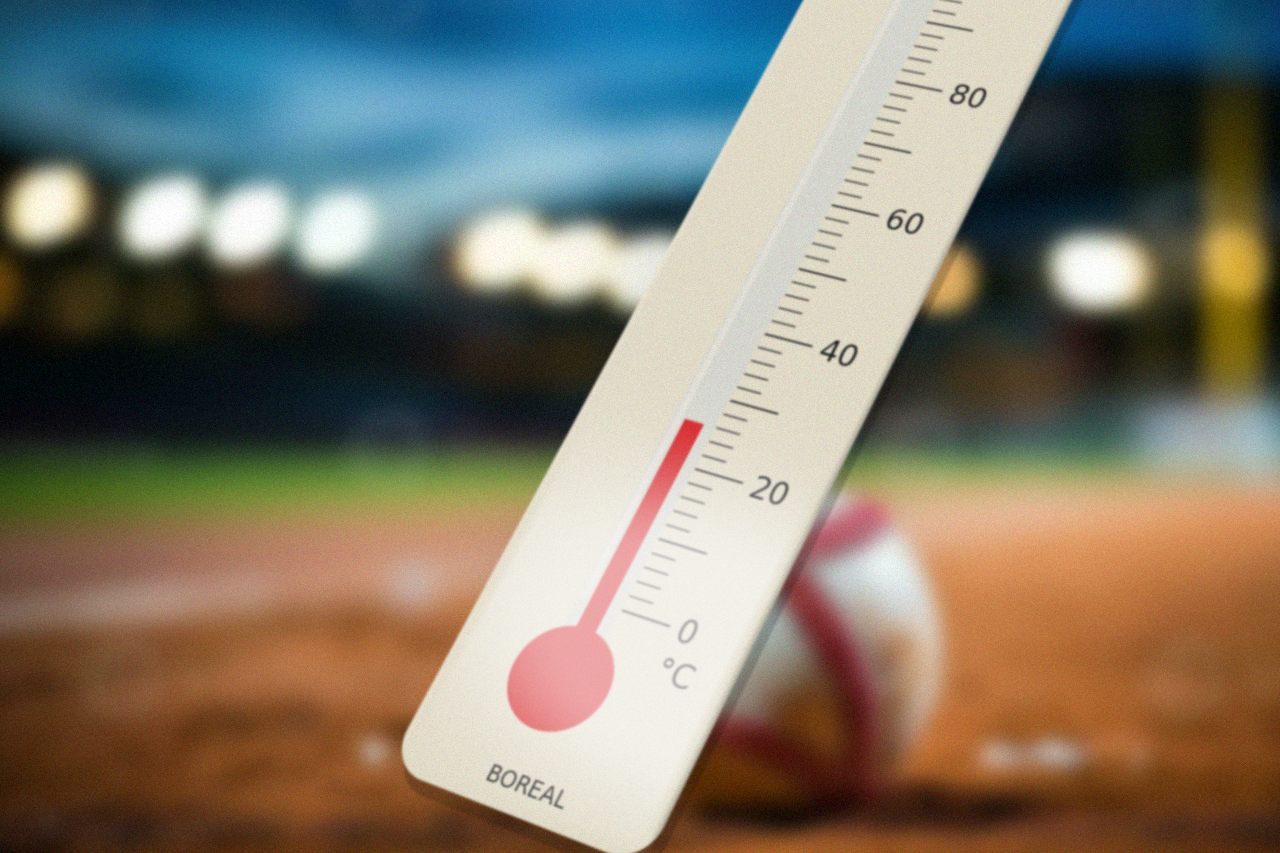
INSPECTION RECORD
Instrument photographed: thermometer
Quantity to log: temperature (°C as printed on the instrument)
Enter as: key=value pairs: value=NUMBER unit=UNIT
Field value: value=26 unit=°C
